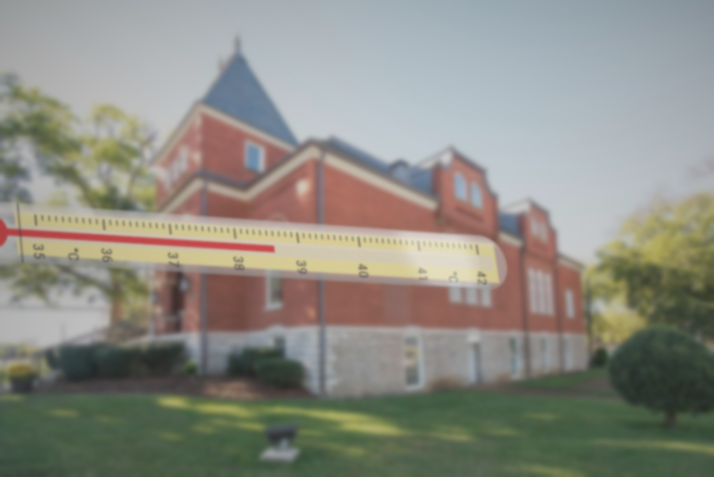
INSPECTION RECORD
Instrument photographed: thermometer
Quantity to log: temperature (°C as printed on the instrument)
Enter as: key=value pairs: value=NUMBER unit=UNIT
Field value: value=38.6 unit=°C
